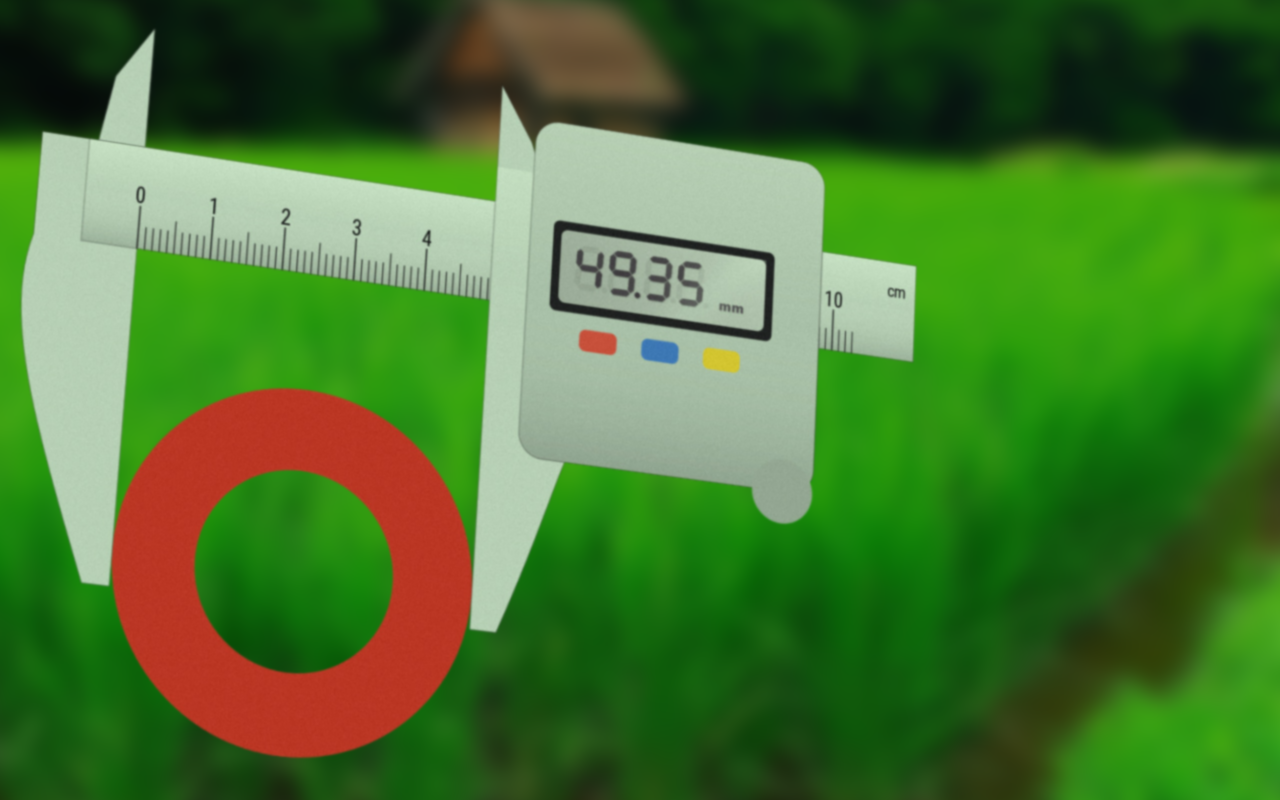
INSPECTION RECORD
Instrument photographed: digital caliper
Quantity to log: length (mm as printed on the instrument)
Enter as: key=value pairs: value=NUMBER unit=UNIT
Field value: value=49.35 unit=mm
